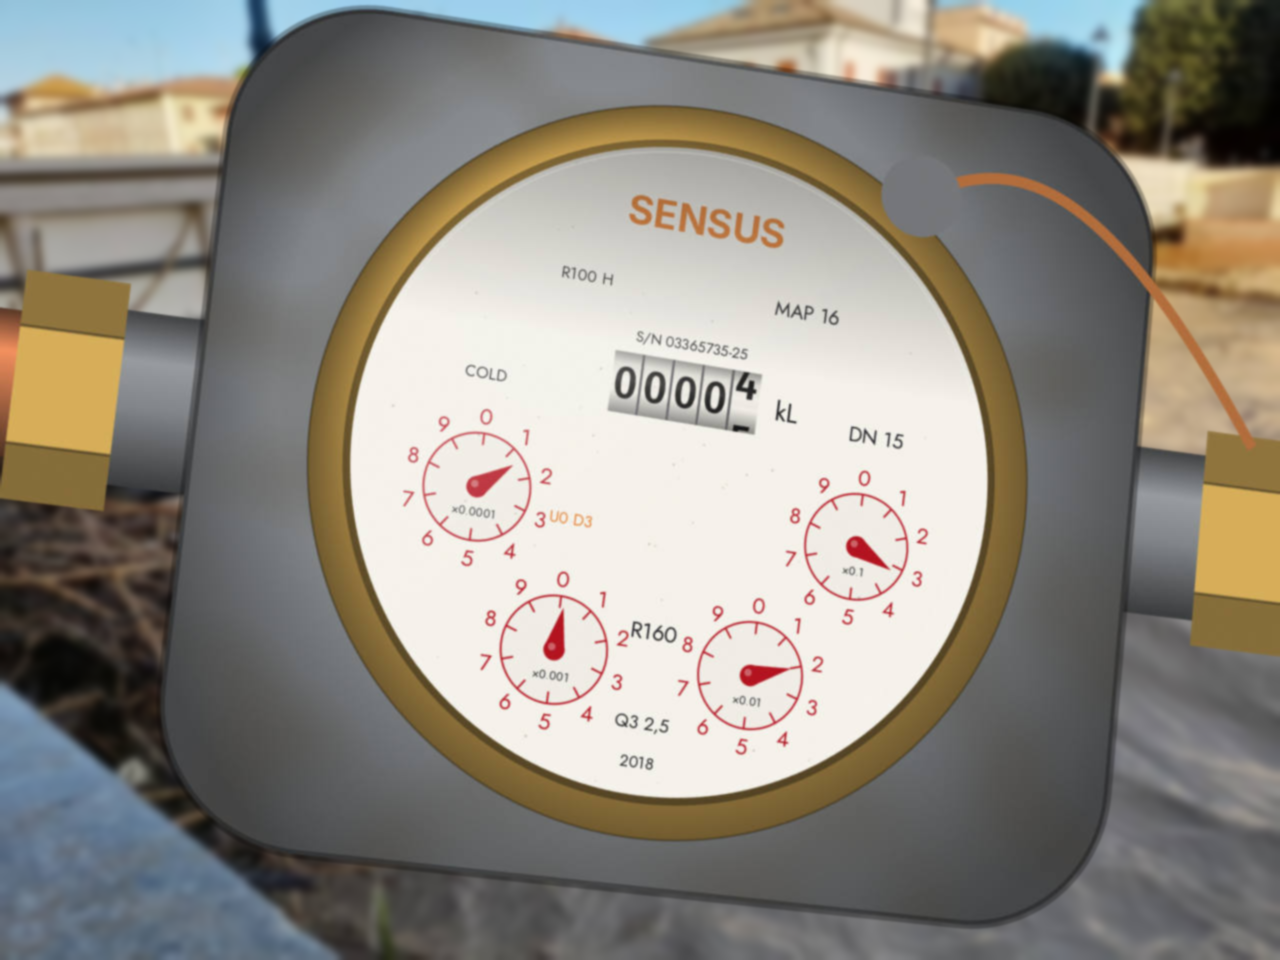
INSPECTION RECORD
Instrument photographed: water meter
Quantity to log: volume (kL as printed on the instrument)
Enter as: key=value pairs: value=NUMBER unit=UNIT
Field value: value=4.3201 unit=kL
